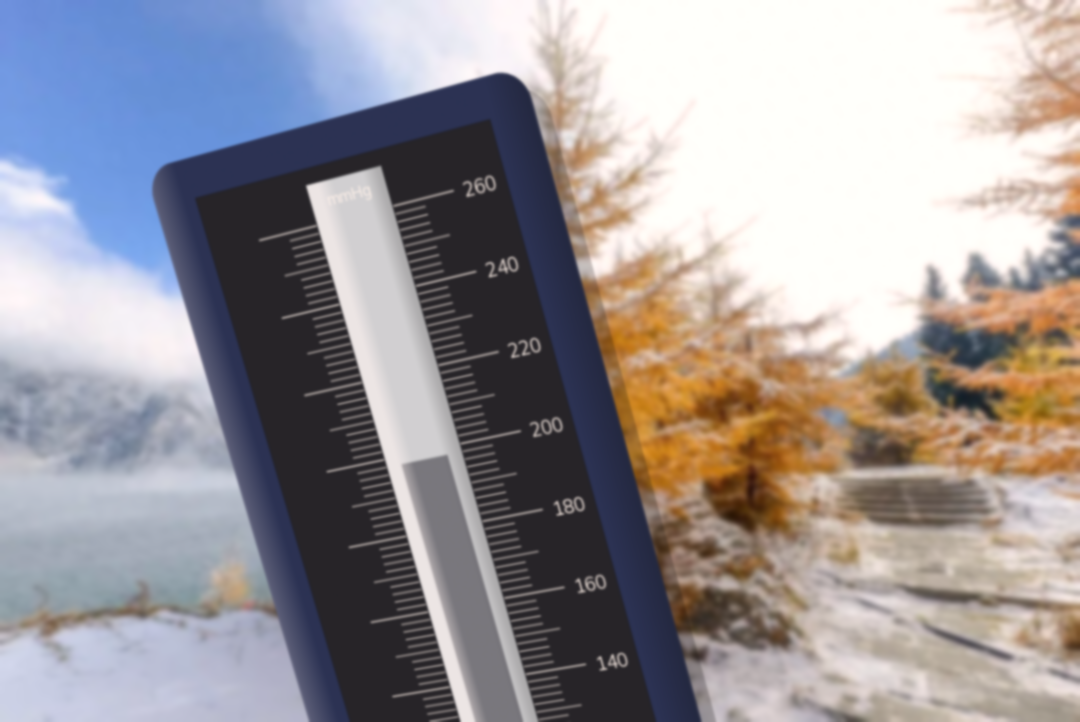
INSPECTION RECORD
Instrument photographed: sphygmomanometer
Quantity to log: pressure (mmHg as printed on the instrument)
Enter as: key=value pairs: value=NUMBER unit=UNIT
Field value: value=198 unit=mmHg
